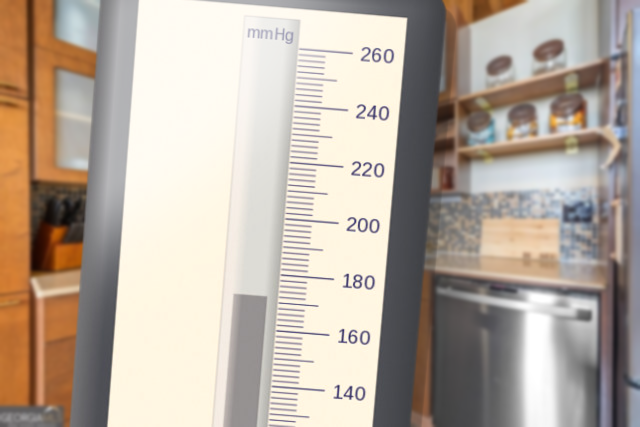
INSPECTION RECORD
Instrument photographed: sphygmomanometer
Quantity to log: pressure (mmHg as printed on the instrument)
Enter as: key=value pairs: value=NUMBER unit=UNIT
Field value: value=172 unit=mmHg
